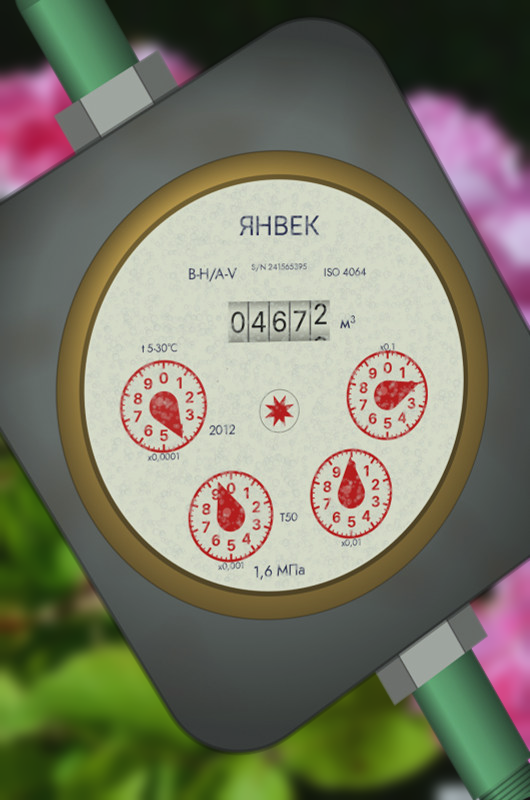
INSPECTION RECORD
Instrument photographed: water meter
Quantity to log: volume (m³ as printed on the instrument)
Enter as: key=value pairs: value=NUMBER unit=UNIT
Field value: value=4672.1994 unit=m³
